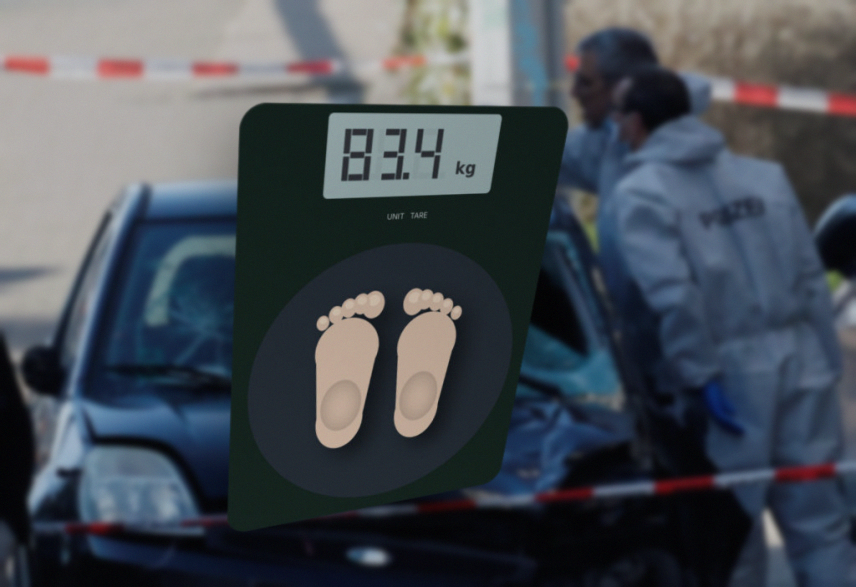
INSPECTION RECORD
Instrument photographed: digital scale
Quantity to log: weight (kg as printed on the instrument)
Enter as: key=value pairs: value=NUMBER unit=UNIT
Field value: value=83.4 unit=kg
